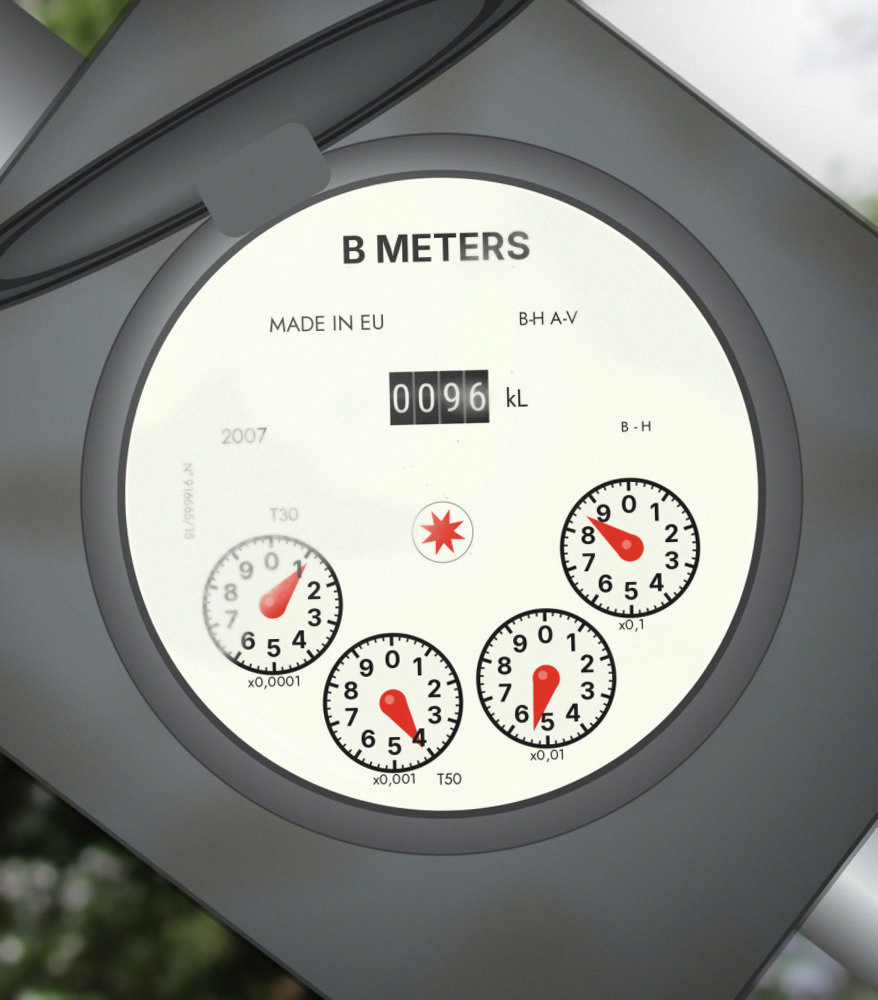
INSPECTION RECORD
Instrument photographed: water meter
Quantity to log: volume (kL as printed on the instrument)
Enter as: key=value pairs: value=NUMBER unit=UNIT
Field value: value=96.8541 unit=kL
